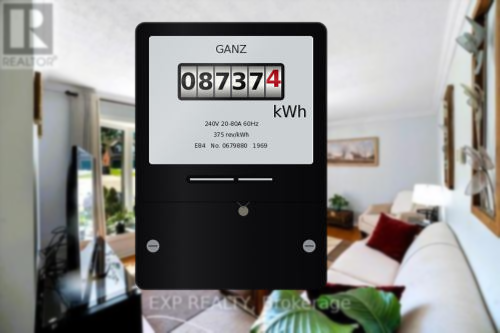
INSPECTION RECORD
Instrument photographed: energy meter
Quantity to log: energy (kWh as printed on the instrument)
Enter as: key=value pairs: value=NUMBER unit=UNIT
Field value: value=8737.4 unit=kWh
